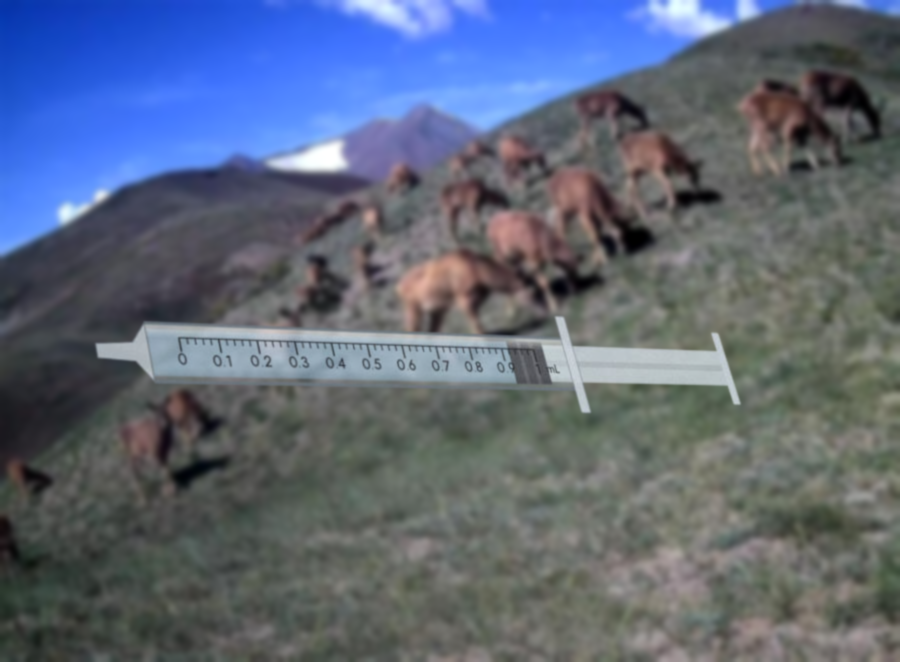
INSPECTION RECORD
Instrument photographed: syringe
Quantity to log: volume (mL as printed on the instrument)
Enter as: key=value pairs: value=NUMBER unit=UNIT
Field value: value=0.92 unit=mL
